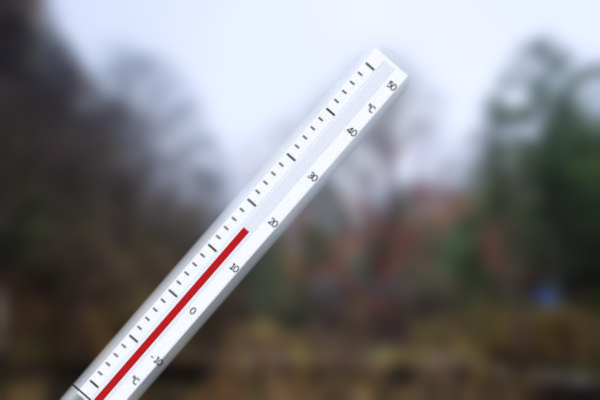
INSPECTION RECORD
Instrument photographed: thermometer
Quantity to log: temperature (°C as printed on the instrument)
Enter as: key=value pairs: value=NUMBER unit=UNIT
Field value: value=16 unit=°C
